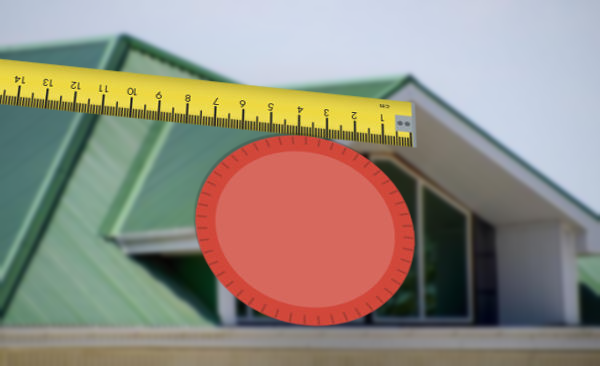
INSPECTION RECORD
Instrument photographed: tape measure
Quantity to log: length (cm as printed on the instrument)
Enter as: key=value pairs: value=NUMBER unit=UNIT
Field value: value=7.5 unit=cm
